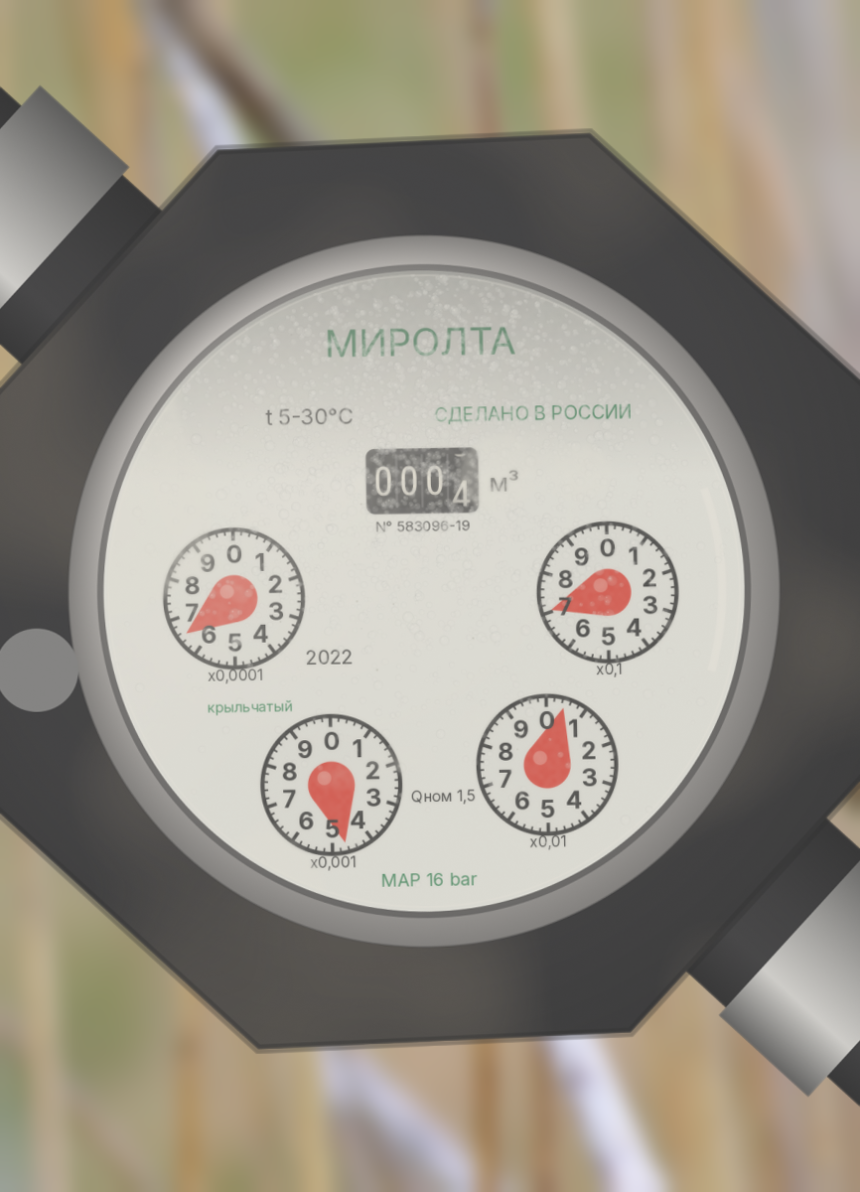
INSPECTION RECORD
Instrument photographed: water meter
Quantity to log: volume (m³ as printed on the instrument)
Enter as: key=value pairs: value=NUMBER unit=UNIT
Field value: value=3.7046 unit=m³
